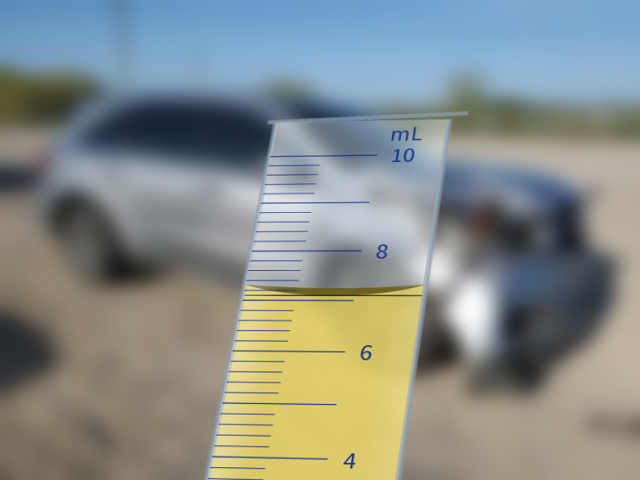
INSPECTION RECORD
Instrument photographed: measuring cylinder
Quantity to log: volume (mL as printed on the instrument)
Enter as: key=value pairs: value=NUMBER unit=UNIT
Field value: value=7.1 unit=mL
